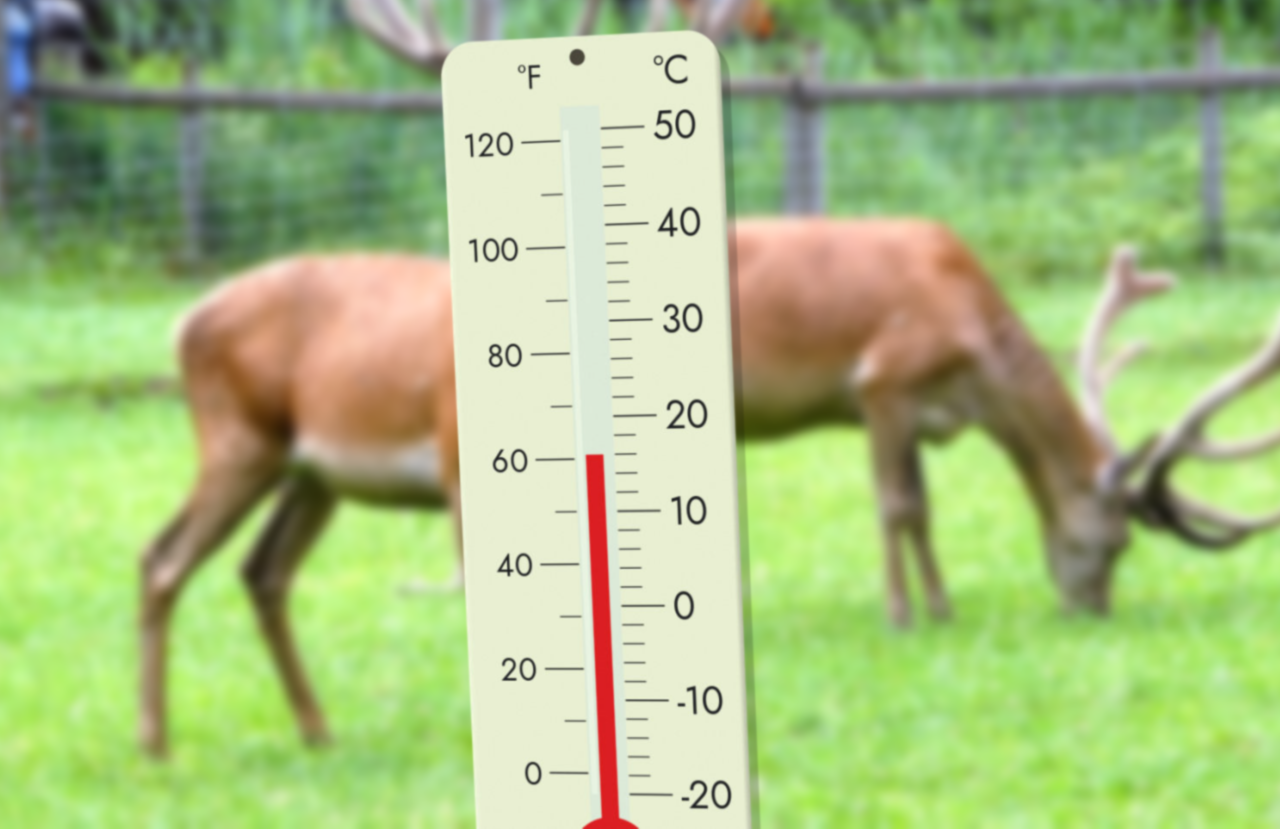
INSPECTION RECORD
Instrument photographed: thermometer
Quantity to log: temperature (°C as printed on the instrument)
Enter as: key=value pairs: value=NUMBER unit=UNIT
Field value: value=16 unit=°C
